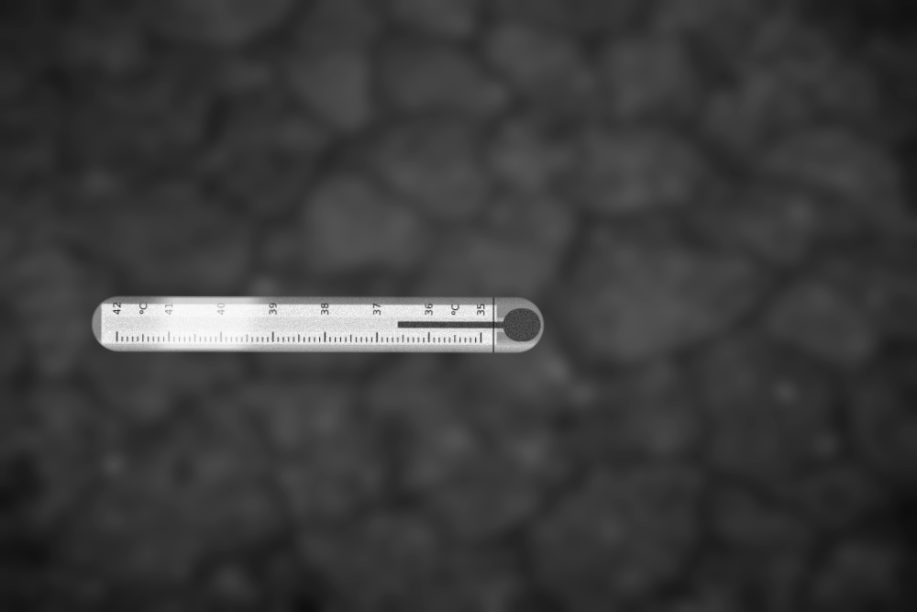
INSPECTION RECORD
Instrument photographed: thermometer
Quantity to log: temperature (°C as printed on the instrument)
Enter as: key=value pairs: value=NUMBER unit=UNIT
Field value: value=36.6 unit=°C
